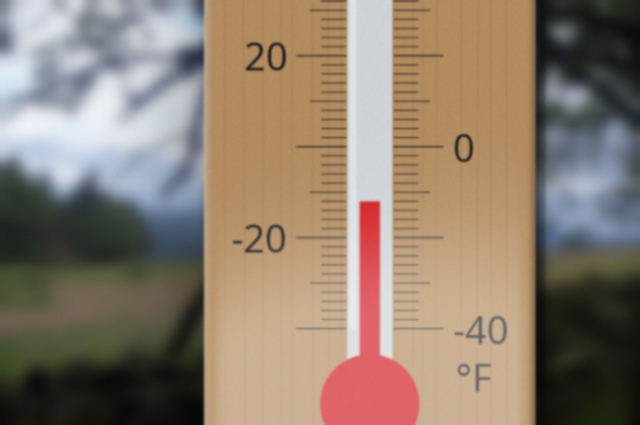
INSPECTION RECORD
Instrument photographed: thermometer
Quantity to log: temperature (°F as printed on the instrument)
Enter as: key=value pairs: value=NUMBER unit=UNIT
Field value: value=-12 unit=°F
